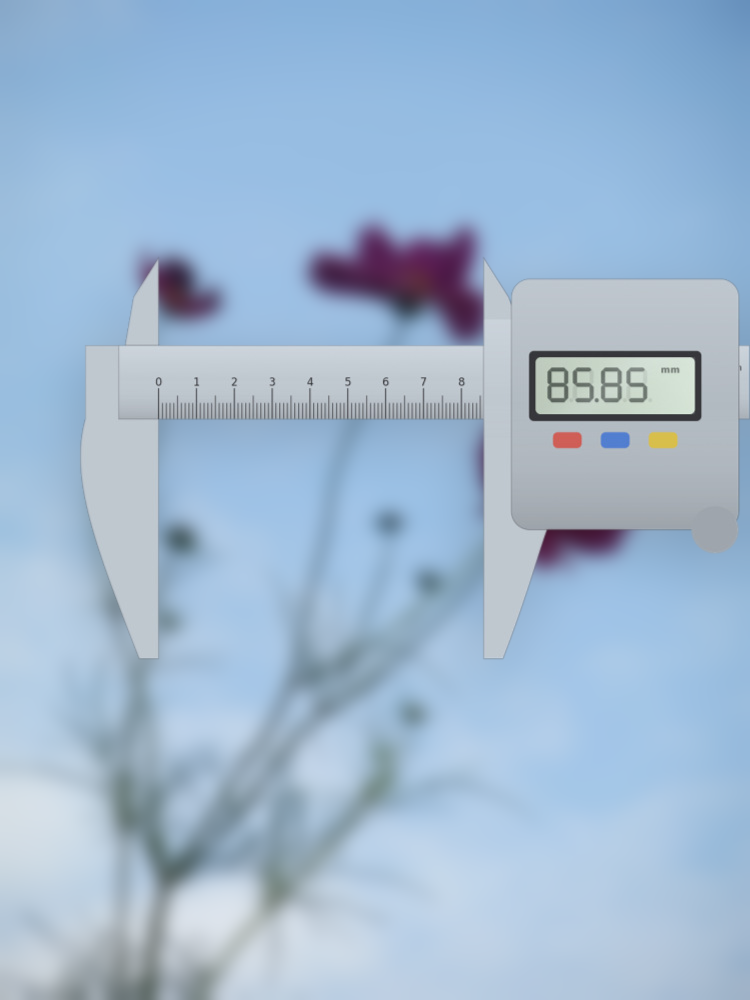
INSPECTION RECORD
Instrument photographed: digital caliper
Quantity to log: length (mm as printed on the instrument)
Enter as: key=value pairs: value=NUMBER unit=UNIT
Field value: value=85.85 unit=mm
